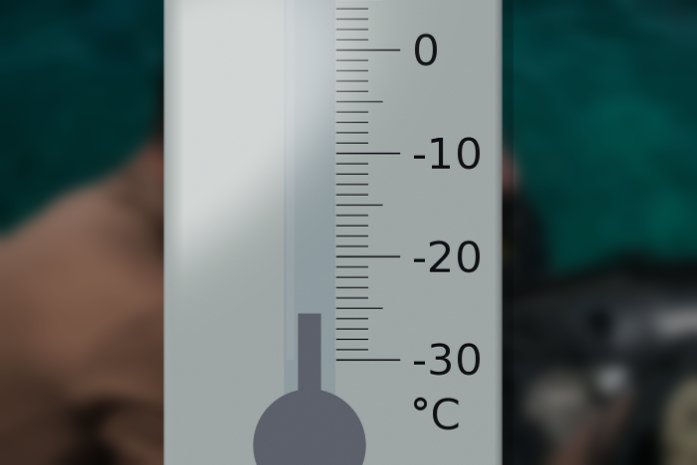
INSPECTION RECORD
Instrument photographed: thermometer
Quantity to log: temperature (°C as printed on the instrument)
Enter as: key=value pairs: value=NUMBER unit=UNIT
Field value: value=-25.5 unit=°C
